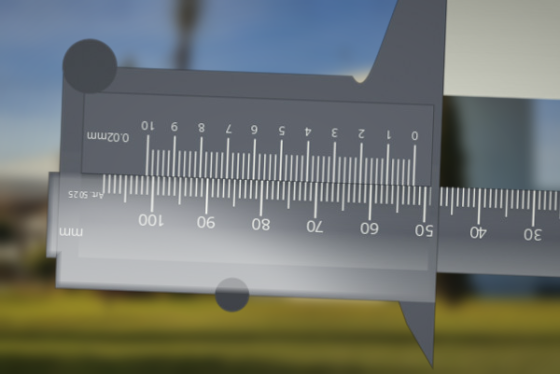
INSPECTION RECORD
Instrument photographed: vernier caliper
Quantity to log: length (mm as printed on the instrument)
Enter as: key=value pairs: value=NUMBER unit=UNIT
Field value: value=52.2 unit=mm
